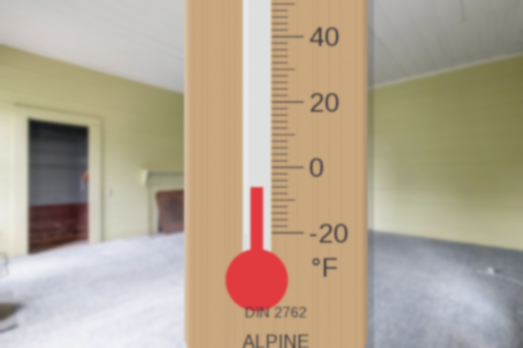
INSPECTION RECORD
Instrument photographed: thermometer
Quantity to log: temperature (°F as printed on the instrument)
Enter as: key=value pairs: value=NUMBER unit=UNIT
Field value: value=-6 unit=°F
